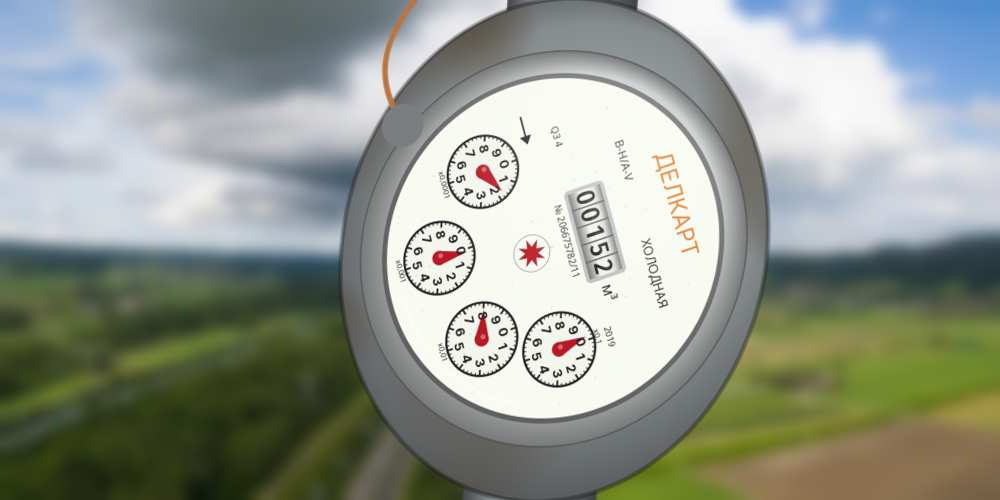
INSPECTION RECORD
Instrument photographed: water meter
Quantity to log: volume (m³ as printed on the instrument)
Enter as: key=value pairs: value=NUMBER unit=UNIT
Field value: value=151.9801 unit=m³
